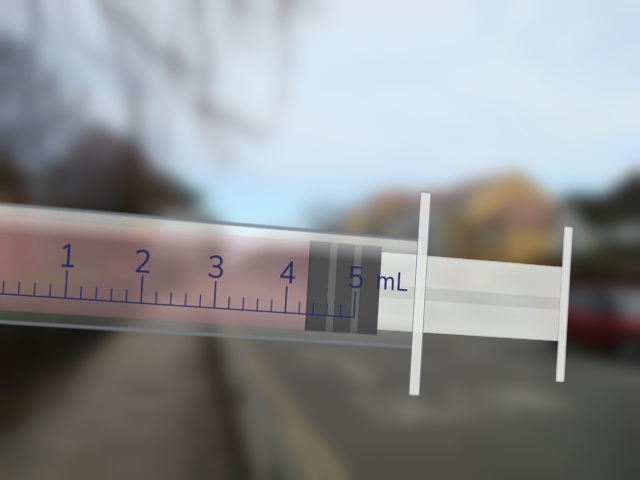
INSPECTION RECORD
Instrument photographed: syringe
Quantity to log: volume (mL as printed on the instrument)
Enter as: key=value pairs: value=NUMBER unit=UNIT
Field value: value=4.3 unit=mL
